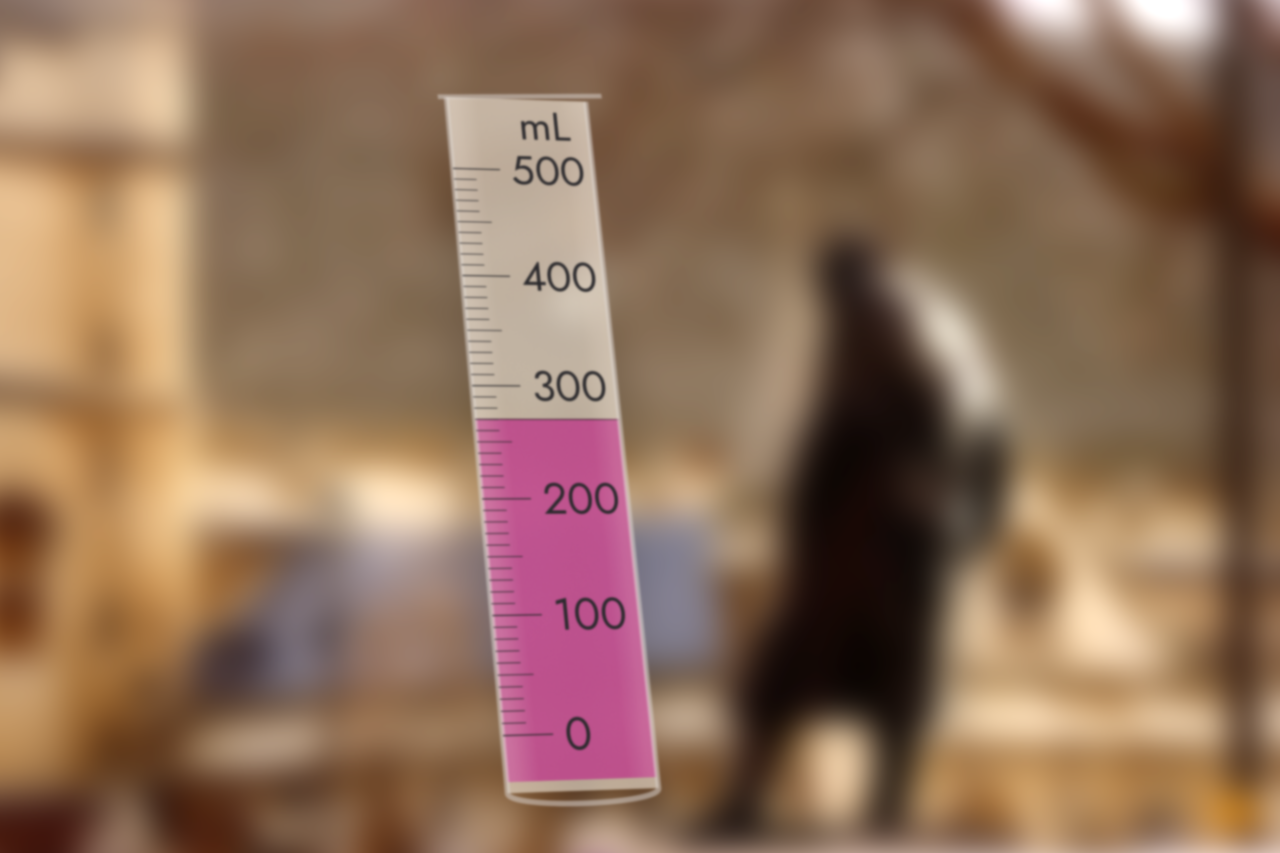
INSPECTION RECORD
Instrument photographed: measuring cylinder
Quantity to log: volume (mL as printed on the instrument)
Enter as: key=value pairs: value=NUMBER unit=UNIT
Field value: value=270 unit=mL
